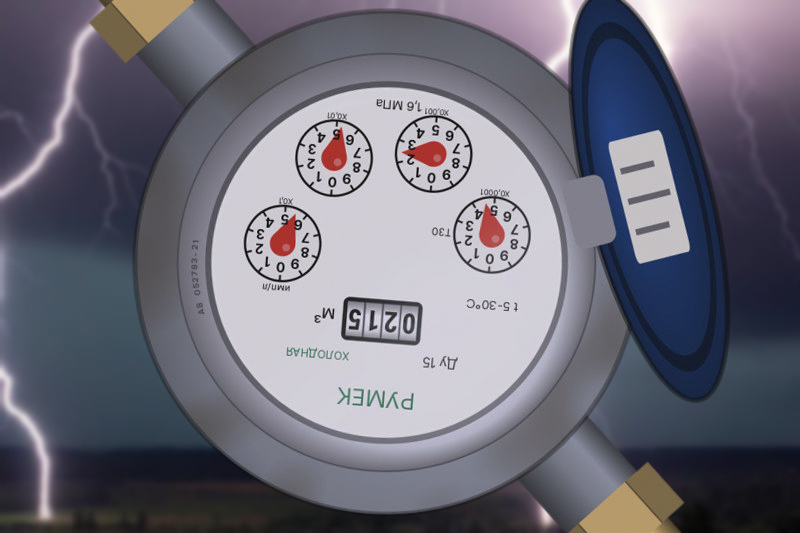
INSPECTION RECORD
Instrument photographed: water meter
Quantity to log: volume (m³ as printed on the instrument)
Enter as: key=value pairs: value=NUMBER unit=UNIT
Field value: value=215.5524 unit=m³
